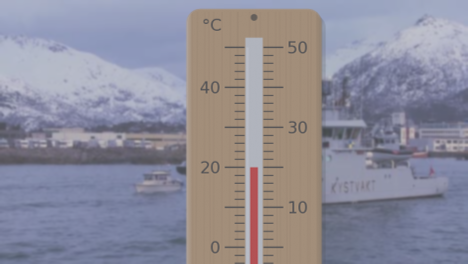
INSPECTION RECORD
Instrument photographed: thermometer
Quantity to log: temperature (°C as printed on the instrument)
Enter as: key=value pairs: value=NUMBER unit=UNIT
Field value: value=20 unit=°C
